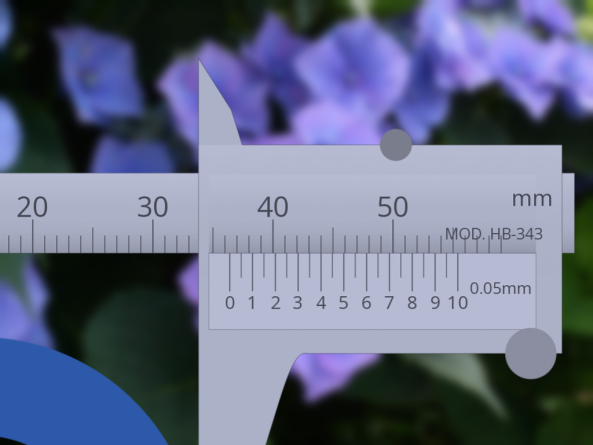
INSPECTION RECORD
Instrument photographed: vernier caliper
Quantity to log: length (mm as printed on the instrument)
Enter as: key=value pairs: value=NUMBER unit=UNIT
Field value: value=36.4 unit=mm
